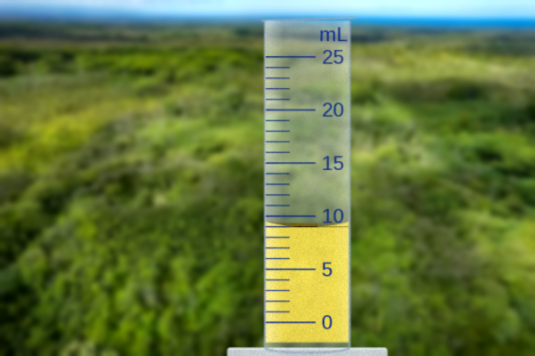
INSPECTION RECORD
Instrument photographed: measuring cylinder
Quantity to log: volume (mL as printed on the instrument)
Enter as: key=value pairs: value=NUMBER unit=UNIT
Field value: value=9 unit=mL
